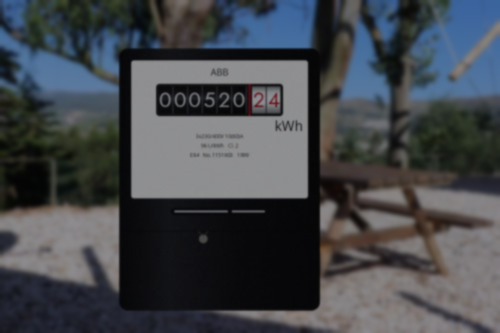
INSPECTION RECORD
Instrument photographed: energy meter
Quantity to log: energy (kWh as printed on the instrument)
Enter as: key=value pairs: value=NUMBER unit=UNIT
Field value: value=520.24 unit=kWh
